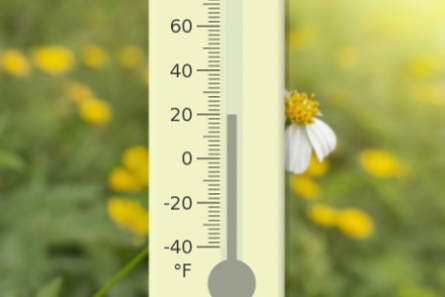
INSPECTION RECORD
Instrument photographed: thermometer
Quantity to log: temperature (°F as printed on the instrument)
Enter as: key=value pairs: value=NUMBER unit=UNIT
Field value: value=20 unit=°F
